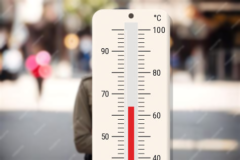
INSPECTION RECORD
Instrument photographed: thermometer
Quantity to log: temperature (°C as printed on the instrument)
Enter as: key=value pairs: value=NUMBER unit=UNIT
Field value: value=64 unit=°C
